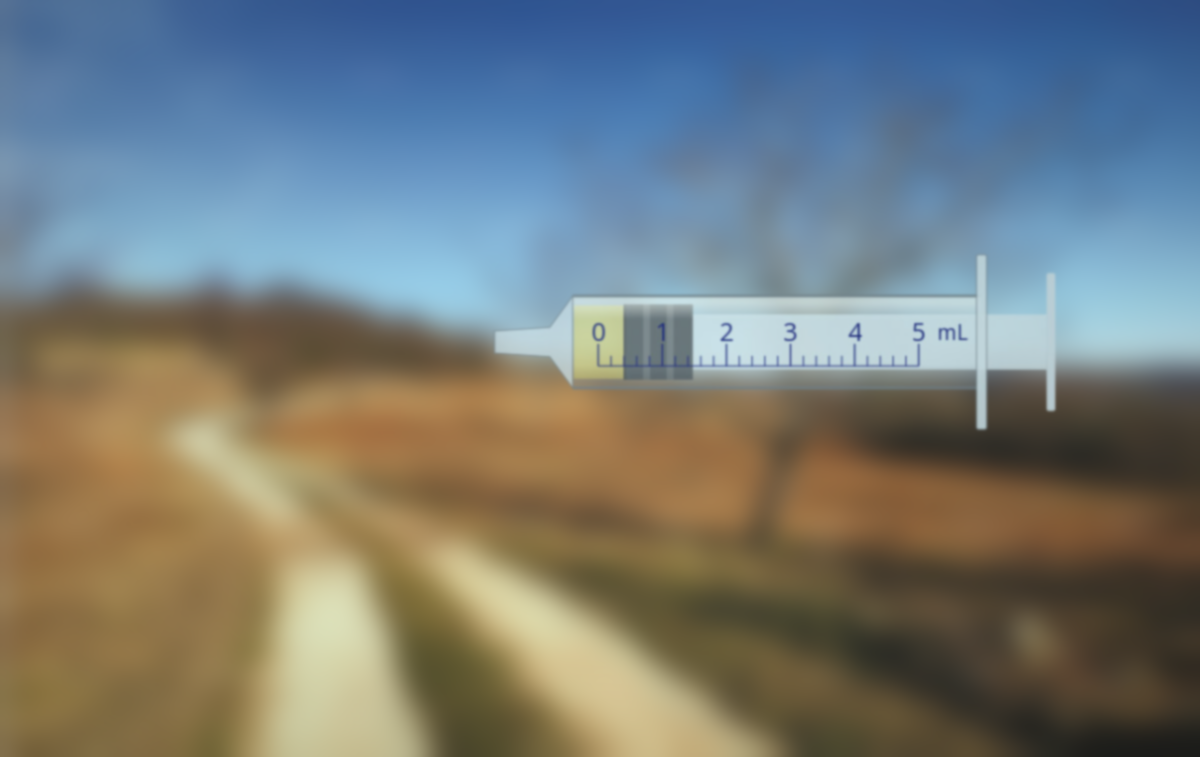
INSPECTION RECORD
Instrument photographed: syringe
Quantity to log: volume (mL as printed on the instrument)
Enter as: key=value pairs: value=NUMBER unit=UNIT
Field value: value=0.4 unit=mL
